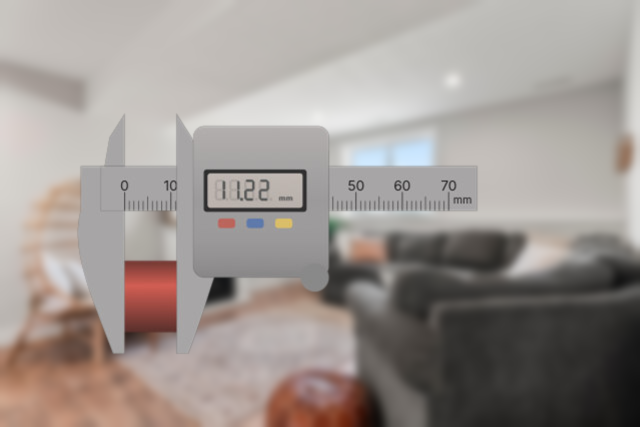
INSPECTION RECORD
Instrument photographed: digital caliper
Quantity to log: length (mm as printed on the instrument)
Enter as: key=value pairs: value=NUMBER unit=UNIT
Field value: value=11.22 unit=mm
